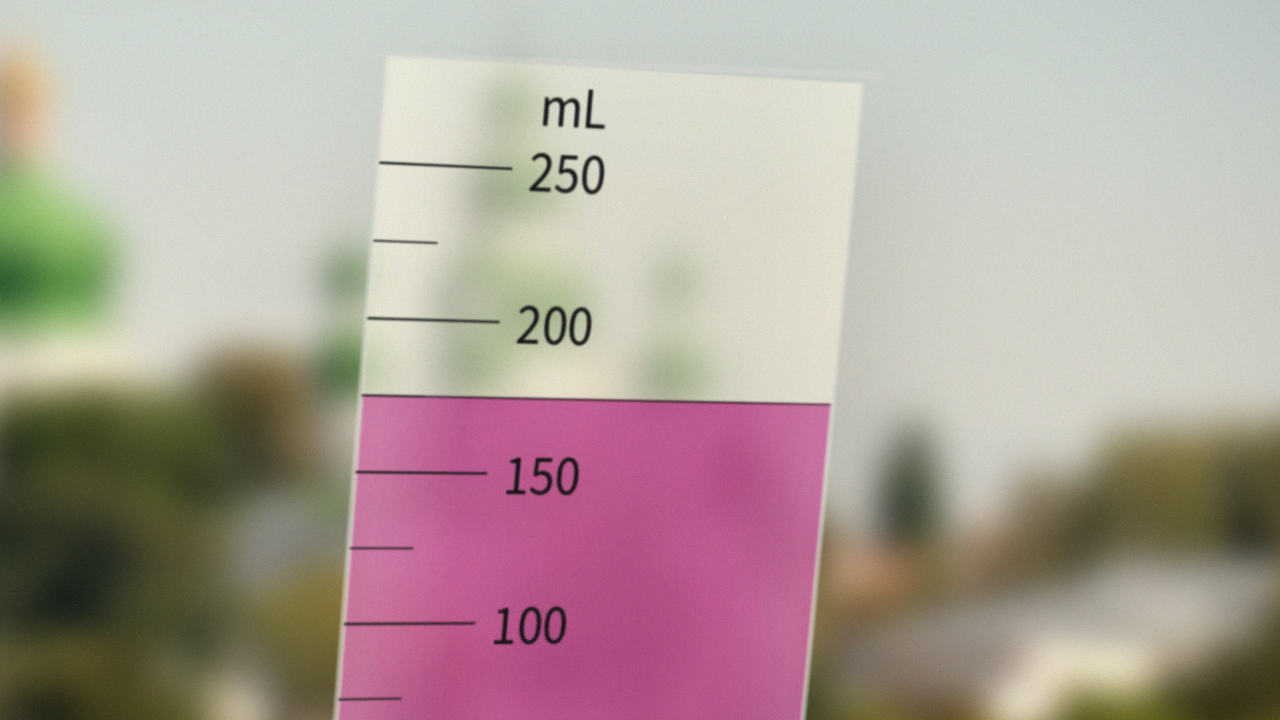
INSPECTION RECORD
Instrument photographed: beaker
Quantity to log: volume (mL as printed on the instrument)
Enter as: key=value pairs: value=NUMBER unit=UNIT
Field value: value=175 unit=mL
